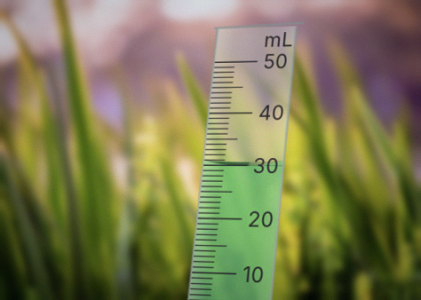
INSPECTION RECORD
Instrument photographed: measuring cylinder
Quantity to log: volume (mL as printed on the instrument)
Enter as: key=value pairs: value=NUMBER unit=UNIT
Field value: value=30 unit=mL
